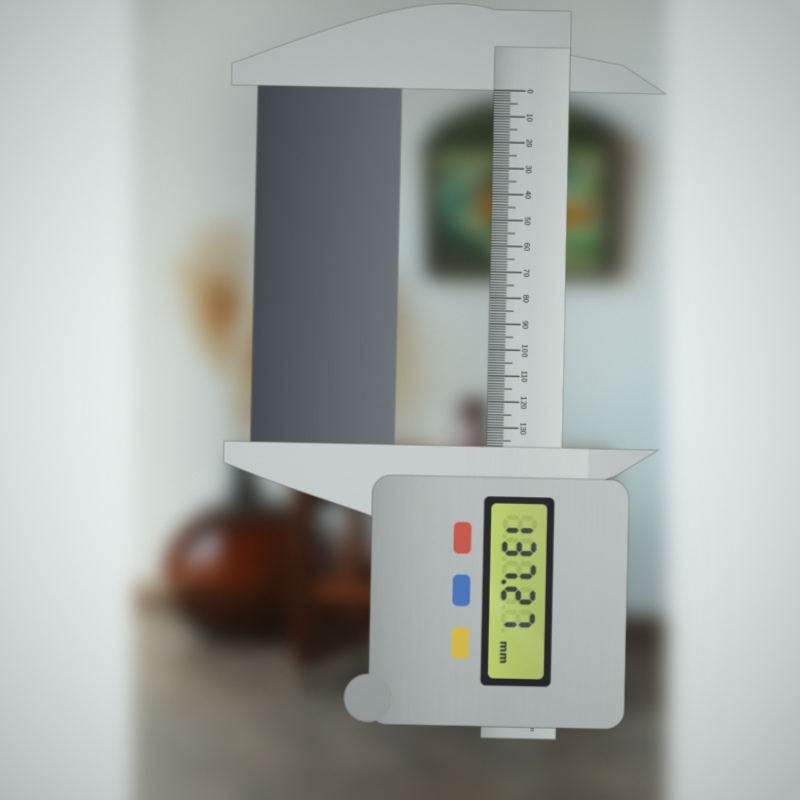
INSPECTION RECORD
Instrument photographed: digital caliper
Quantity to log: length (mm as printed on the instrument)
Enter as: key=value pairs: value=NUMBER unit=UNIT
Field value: value=137.27 unit=mm
